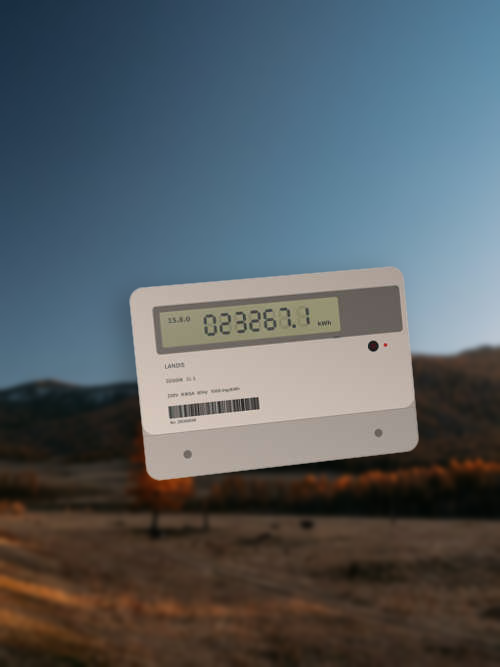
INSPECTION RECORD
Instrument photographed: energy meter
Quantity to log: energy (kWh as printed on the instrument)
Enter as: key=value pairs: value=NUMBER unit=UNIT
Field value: value=23267.1 unit=kWh
